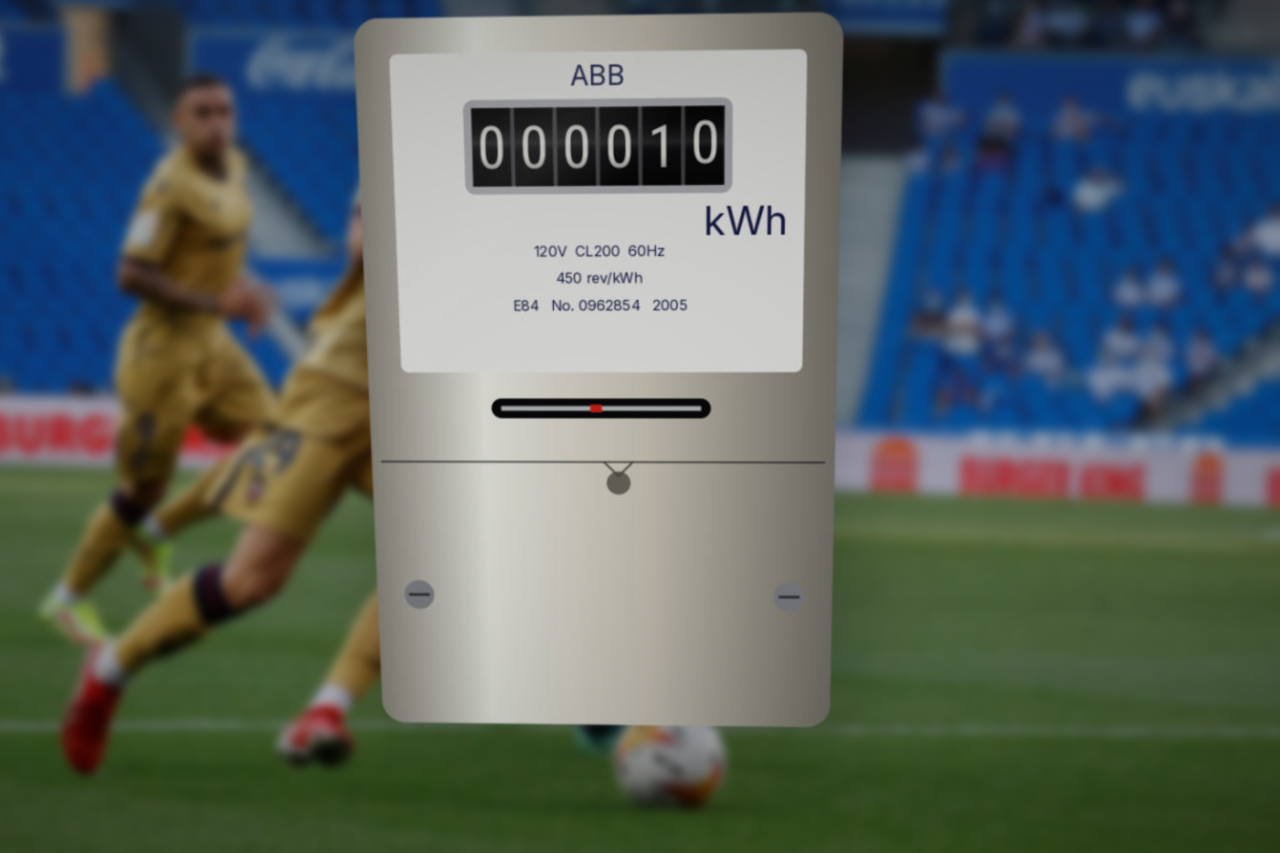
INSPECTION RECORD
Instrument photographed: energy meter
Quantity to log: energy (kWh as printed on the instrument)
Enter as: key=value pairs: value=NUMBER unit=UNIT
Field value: value=10 unit=kWh
